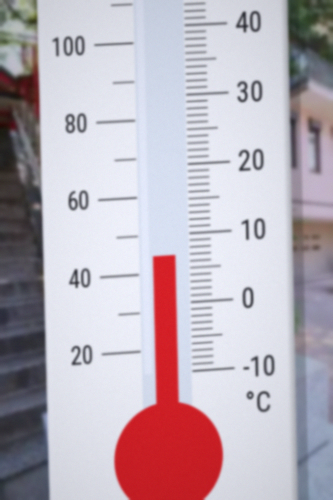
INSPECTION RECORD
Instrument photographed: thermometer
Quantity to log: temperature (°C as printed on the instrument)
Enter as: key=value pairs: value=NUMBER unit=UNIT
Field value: value=7 unit=°C
